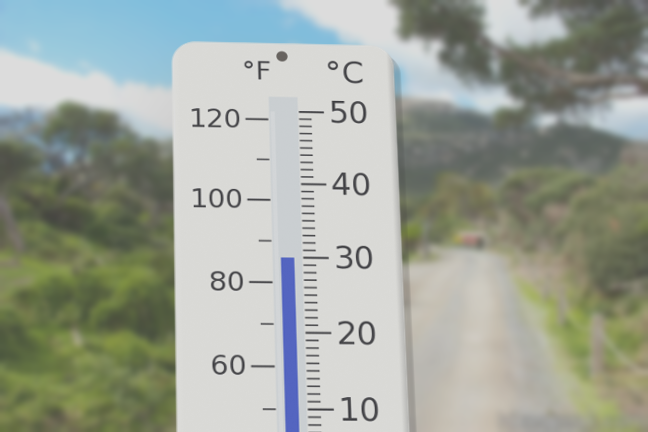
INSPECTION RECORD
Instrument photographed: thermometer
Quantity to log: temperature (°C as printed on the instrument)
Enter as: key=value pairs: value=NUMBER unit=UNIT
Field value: value=30 unit=°C
